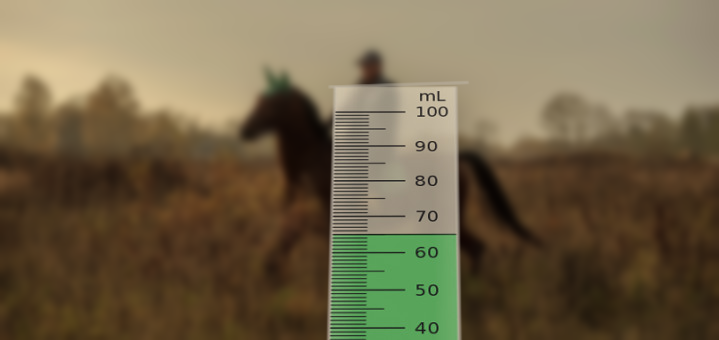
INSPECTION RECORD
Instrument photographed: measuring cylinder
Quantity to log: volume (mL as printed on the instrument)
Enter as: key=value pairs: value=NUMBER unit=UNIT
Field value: value=65 unit=mL
